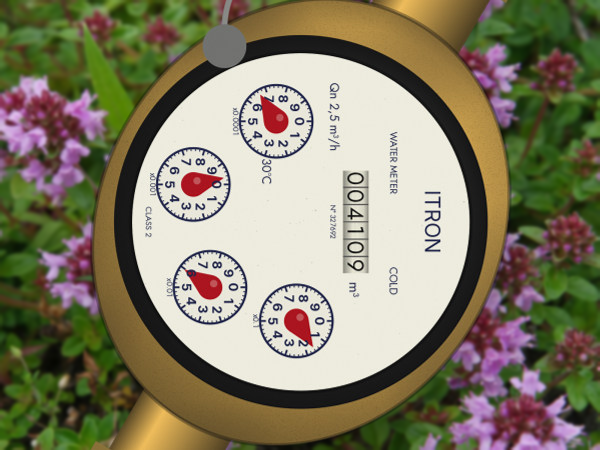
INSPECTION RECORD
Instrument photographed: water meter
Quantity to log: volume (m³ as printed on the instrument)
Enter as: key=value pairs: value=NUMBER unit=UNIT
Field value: value=4109.1596 unit=m³
